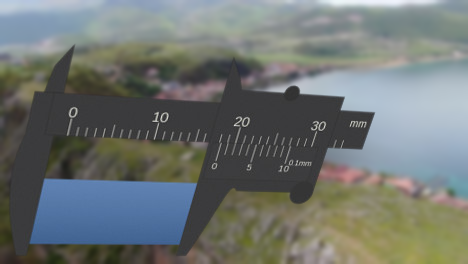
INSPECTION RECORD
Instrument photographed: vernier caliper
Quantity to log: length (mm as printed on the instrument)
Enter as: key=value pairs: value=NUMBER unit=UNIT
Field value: value=18.2 unit=mm
